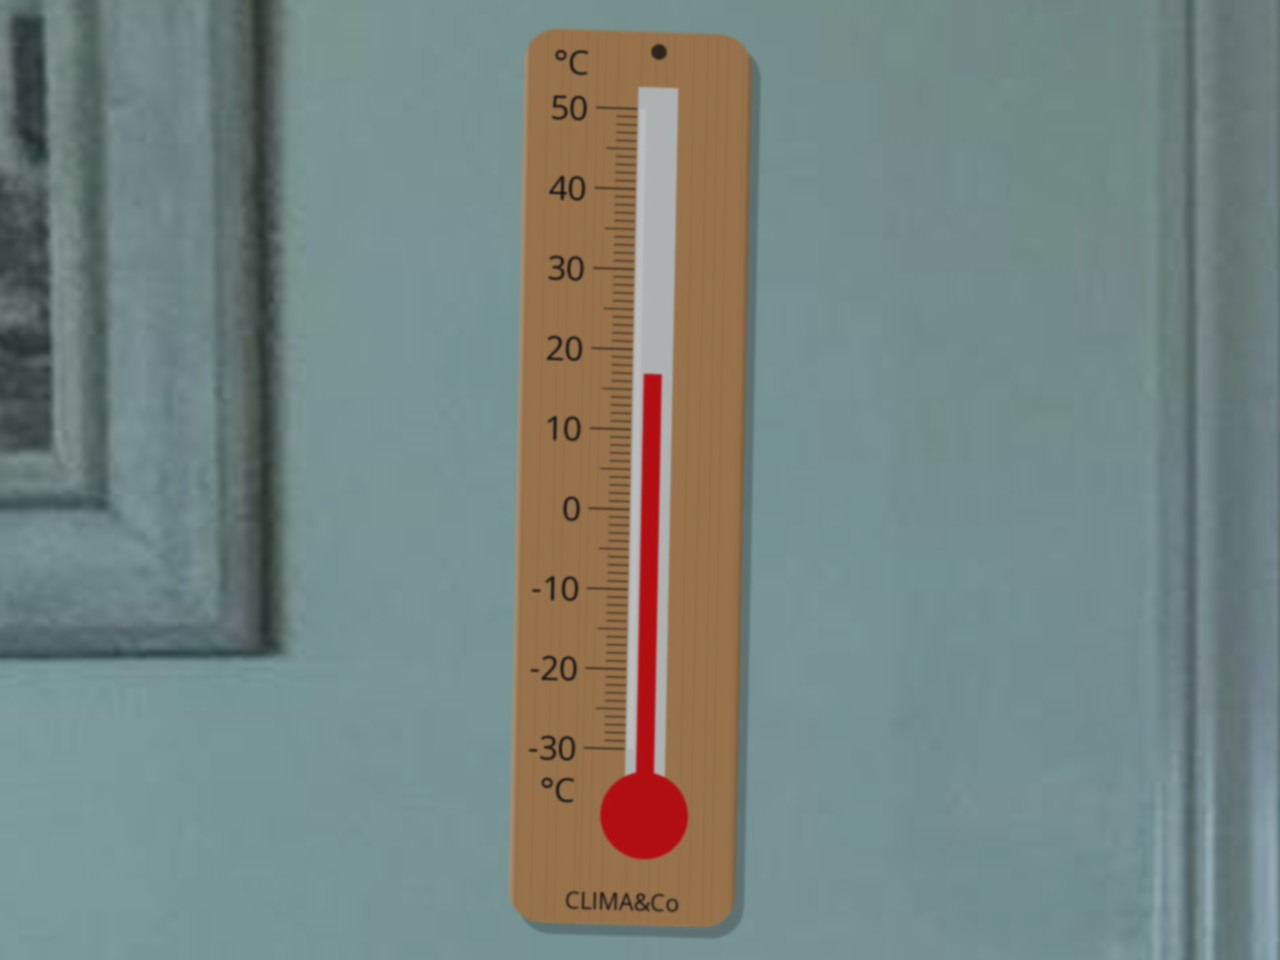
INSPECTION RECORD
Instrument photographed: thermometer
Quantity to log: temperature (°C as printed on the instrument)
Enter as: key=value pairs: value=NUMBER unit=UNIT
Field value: value=17 unit=°C
